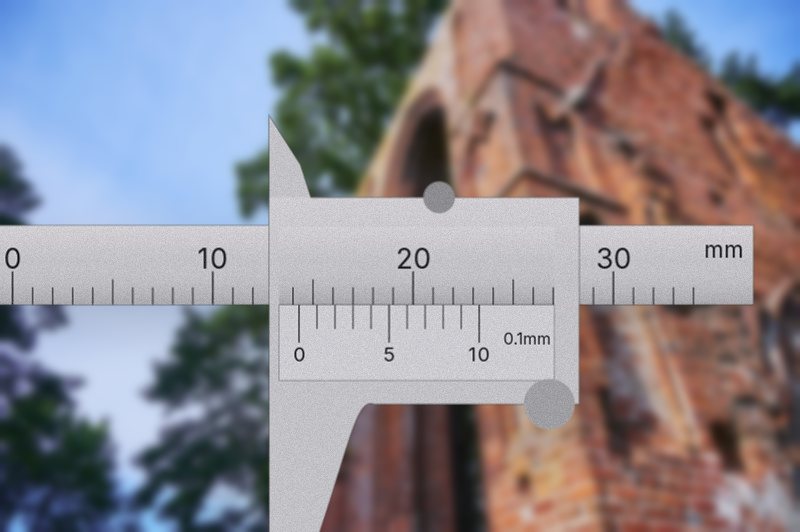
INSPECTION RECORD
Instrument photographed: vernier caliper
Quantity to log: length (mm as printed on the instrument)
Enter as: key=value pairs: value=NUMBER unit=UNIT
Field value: value=14.3 unit=mm
